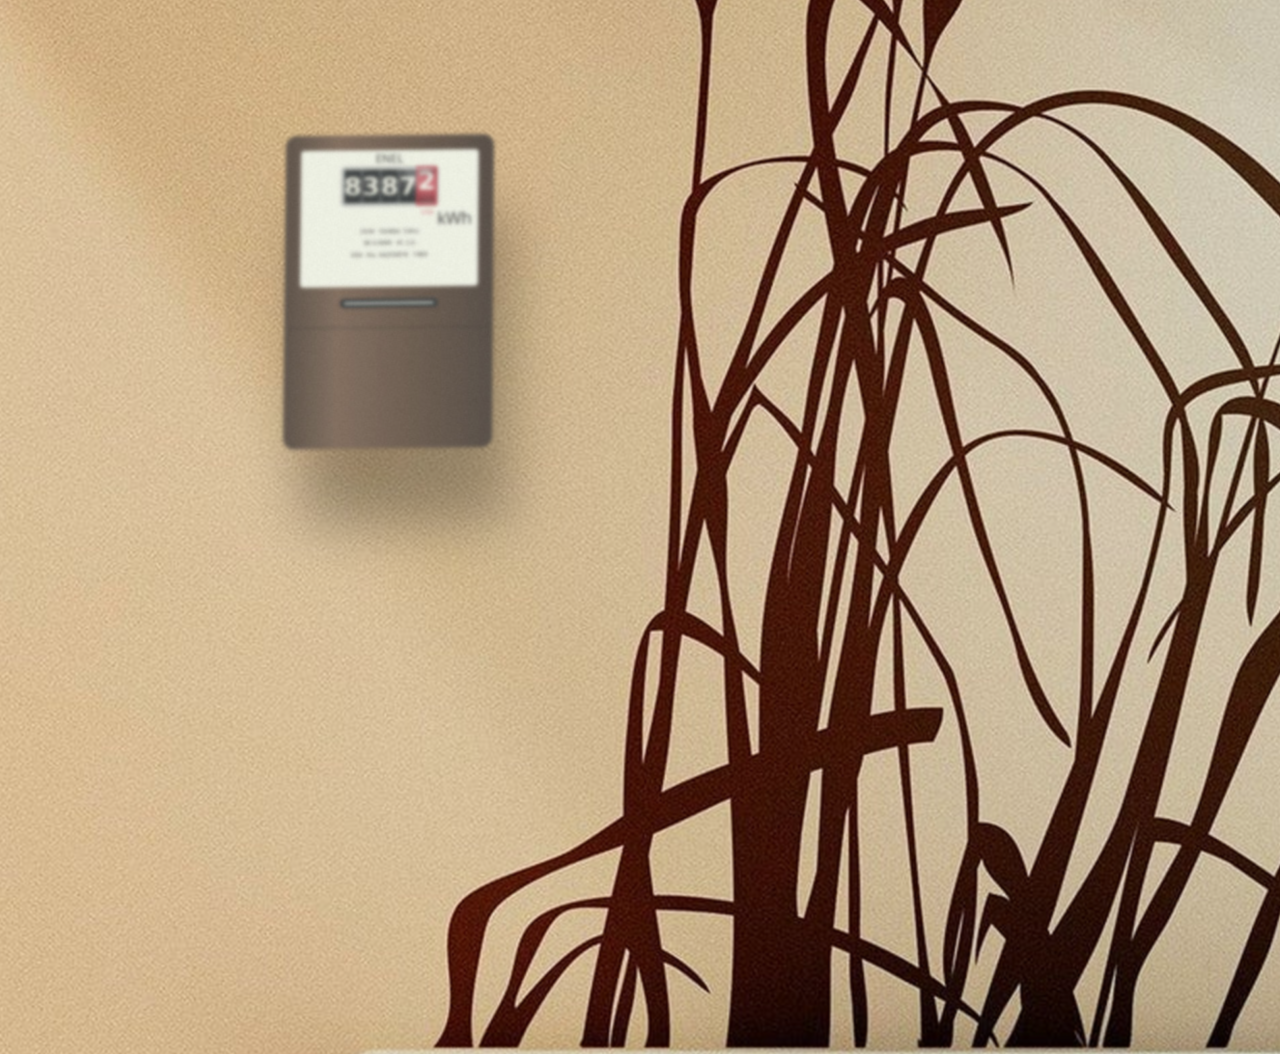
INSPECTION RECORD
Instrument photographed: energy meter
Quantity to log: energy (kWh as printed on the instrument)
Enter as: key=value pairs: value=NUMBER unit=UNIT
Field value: value=8387.2 unit=kWh
